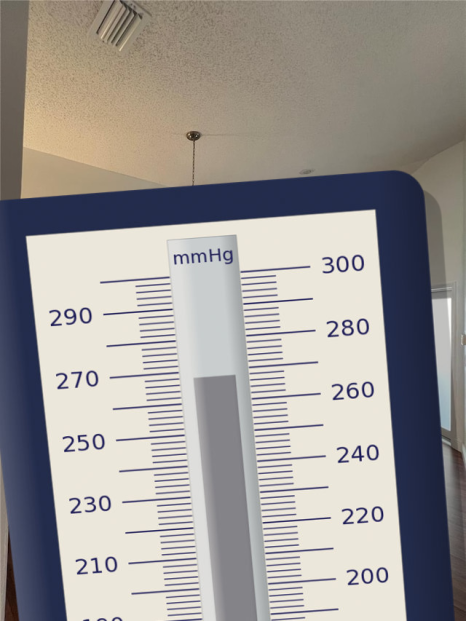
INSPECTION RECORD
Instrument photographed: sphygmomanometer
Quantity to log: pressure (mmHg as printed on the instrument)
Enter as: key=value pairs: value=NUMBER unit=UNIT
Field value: value=268 unit=mmHg
